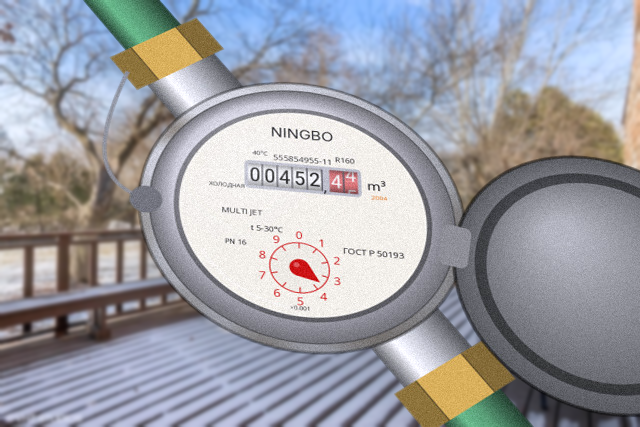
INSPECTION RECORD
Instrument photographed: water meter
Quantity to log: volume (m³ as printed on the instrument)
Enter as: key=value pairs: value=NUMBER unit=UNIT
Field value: value=452.443 unit=m³
